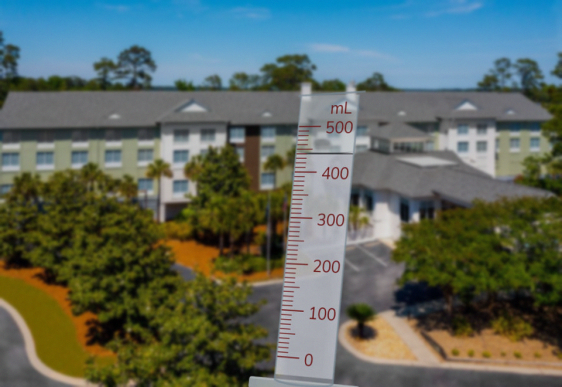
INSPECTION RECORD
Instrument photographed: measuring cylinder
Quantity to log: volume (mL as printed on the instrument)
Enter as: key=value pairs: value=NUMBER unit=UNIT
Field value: value=440 unit=mL
